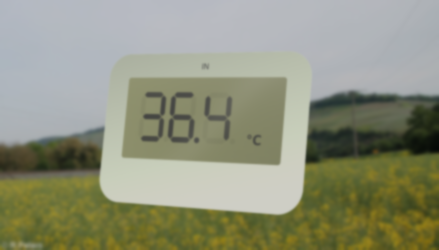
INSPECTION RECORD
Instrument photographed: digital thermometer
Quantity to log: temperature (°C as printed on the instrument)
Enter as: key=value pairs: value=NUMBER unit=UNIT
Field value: value=36.4 unit=°C
